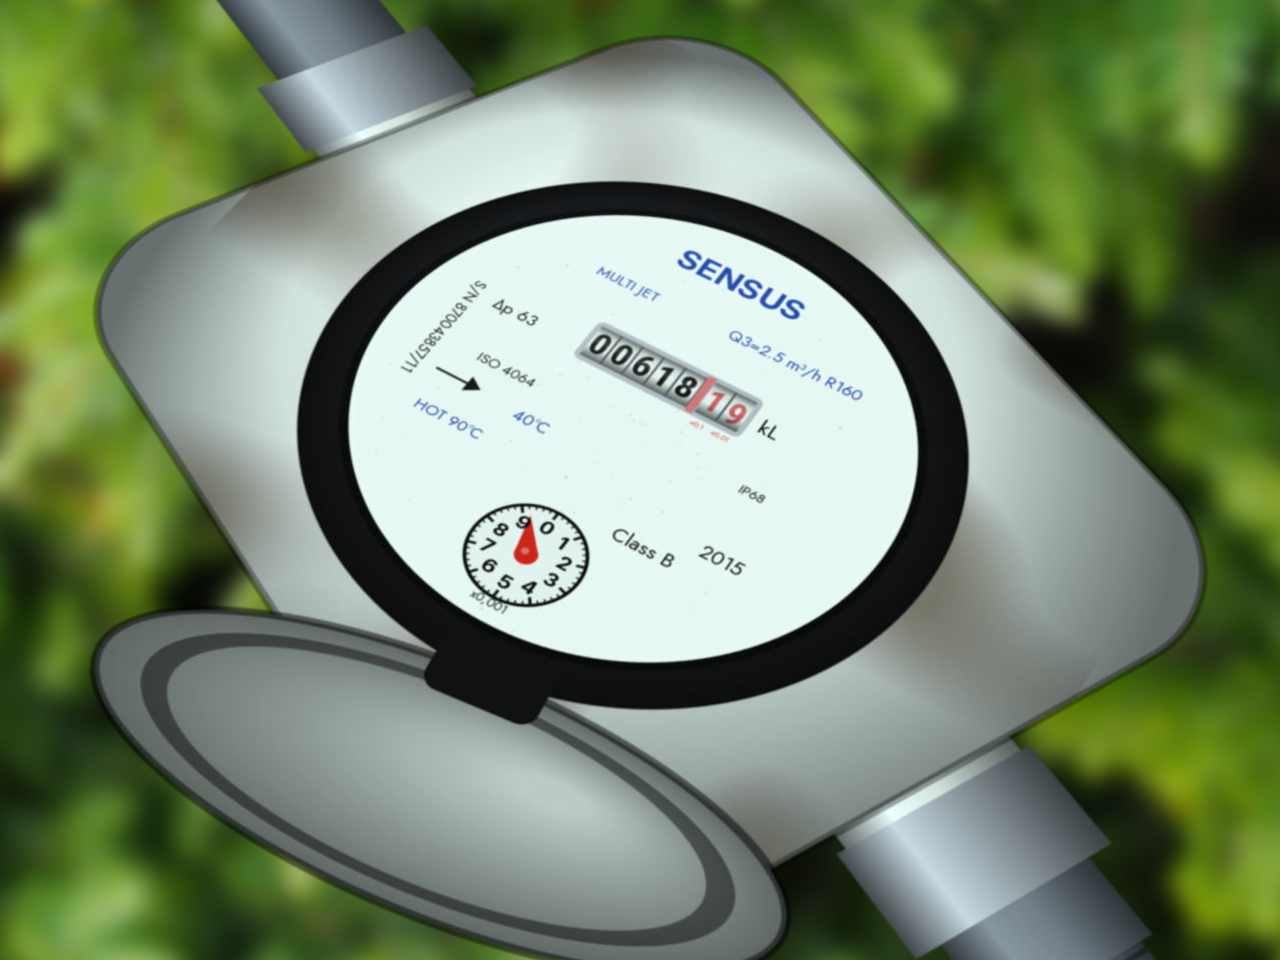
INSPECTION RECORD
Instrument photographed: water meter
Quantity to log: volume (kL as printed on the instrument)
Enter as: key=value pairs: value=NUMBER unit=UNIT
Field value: value=618.189 unit=kL
